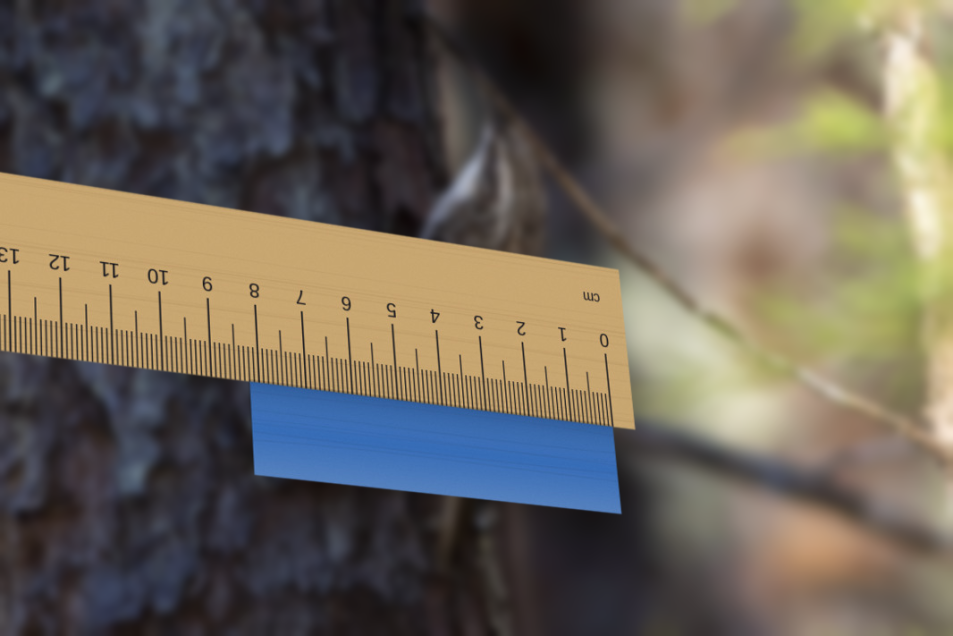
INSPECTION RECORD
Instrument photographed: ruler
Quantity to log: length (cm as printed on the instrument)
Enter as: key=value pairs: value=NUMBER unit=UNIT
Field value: value=8.2 unit=cm
